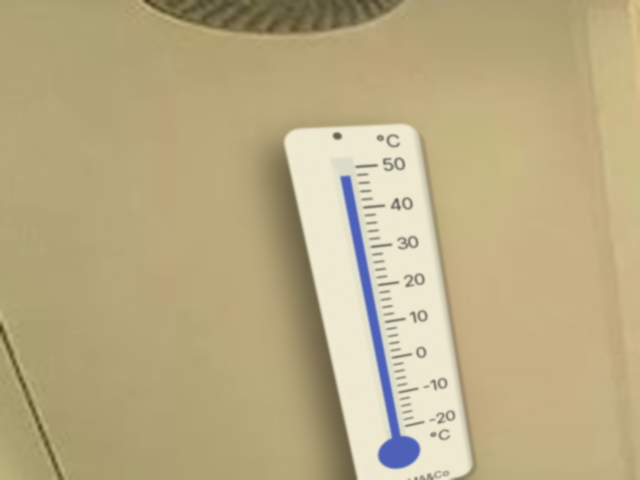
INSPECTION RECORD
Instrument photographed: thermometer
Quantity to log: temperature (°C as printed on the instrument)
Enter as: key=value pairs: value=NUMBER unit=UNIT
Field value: value=48 unit=°C
